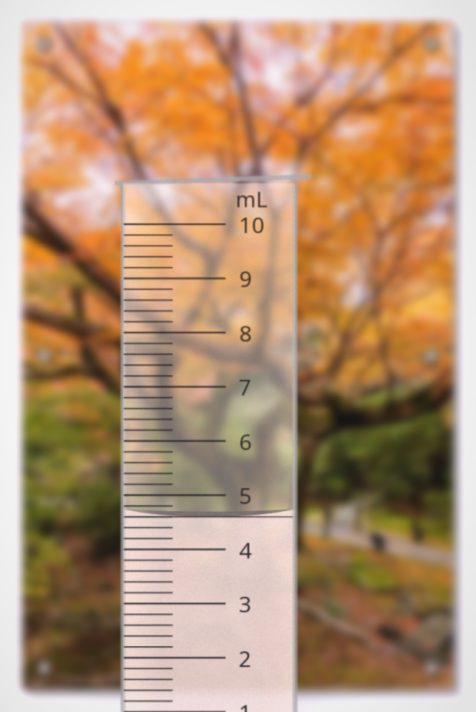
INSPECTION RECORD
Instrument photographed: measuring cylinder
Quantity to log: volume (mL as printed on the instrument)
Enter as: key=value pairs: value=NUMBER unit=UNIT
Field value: value=4.6 unit=mL
